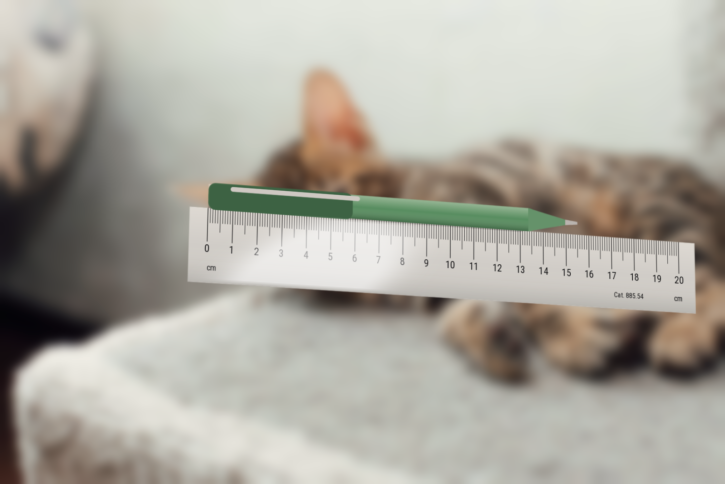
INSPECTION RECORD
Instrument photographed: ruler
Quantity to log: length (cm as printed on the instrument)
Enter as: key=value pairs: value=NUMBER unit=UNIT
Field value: value=15.5 unit=cm
